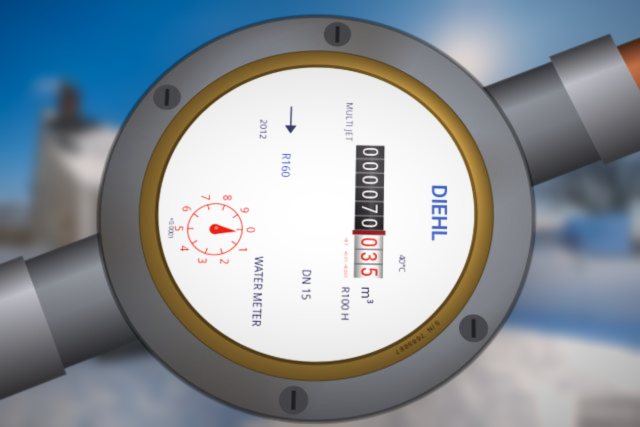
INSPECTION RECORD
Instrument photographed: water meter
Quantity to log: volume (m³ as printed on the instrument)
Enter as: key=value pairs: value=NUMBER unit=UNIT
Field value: value=70.0350 unit=m³
